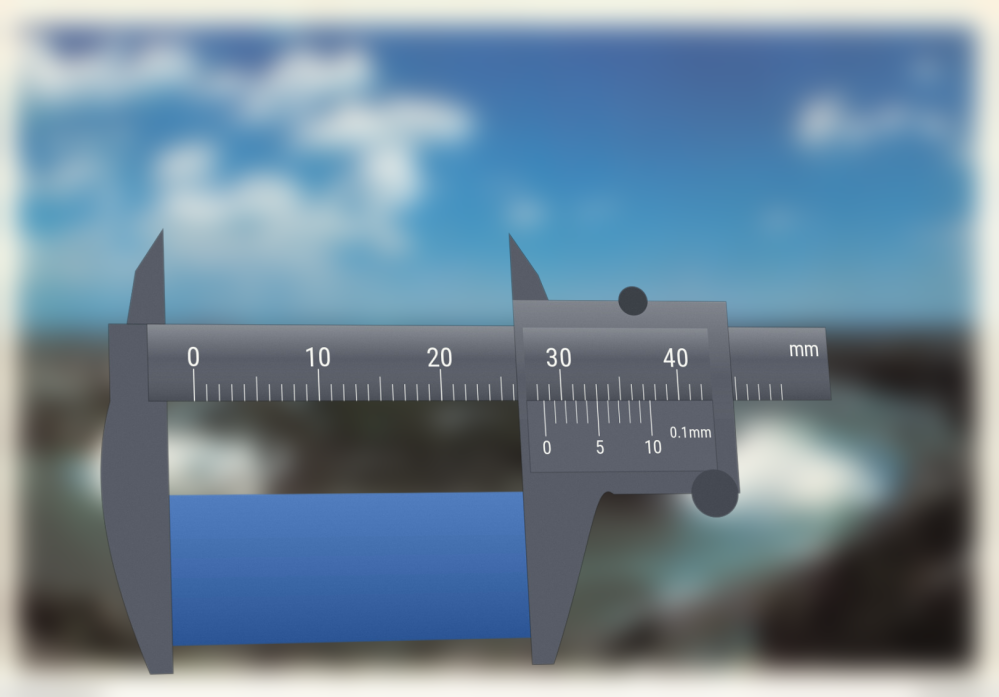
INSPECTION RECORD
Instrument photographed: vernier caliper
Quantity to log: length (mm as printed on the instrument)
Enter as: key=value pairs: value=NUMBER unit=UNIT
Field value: value=28.5 unit=mm
